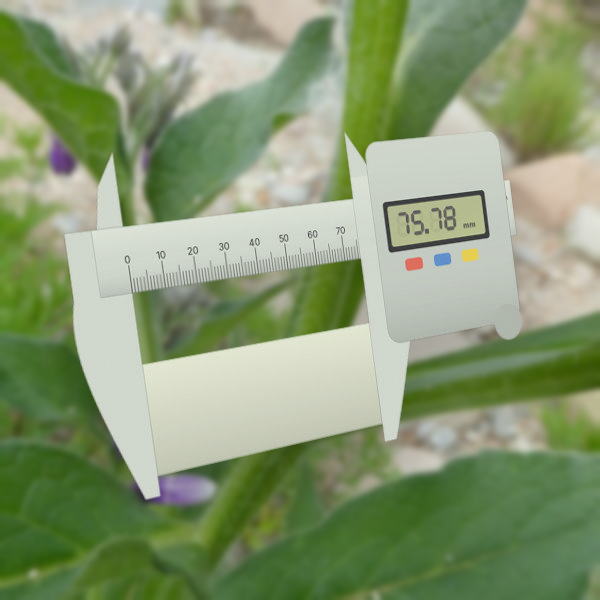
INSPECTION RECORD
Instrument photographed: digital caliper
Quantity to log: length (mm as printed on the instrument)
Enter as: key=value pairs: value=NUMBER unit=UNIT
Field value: value=75.78 unit=mm
